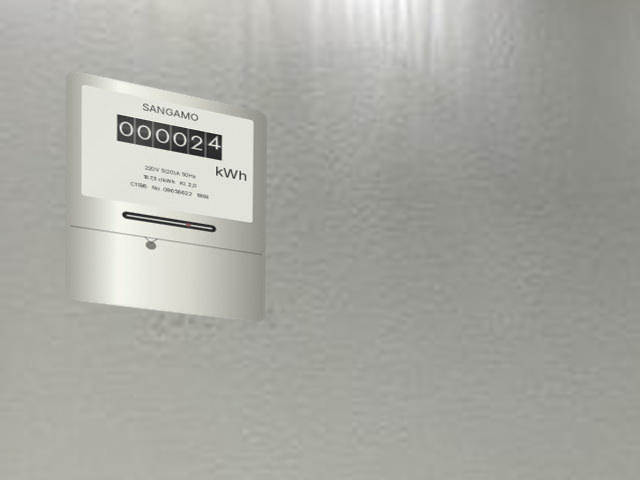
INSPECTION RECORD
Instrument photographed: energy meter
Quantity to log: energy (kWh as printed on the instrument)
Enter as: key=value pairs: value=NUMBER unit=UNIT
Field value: value=24 unit=kWh
